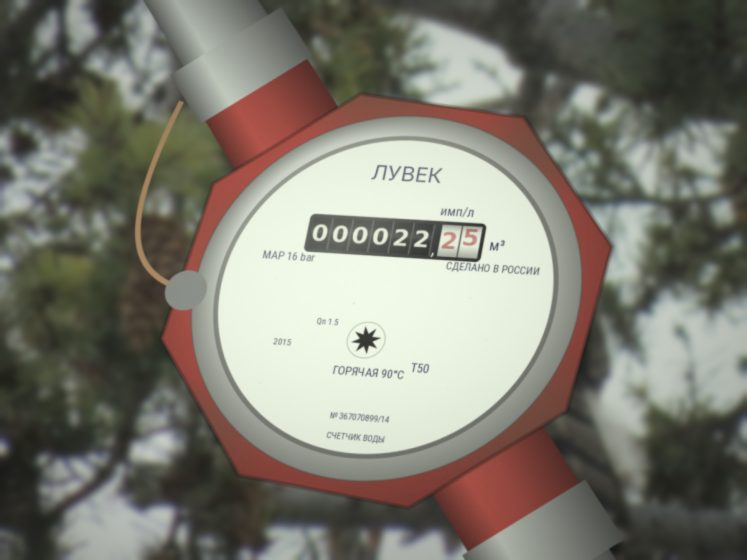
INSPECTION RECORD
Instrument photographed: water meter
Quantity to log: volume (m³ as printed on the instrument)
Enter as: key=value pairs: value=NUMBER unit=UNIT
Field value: value=22.25 unit=m³
